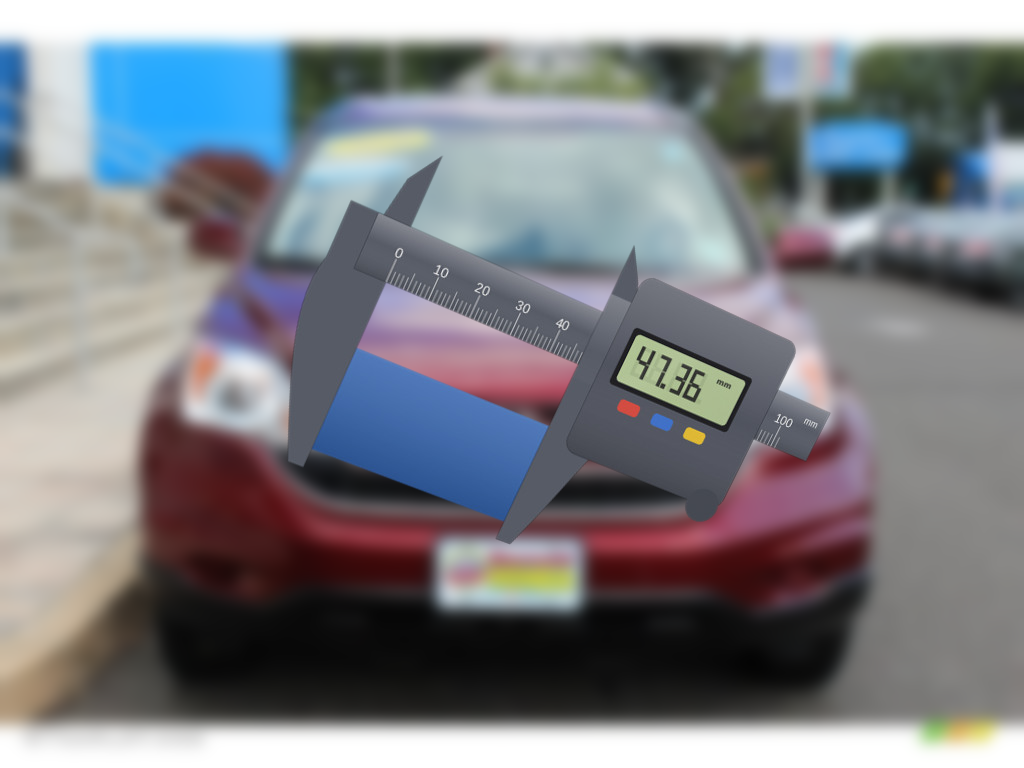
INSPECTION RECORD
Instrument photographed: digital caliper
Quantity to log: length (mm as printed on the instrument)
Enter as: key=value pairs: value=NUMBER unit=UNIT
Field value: value=47.36 unit=mm
